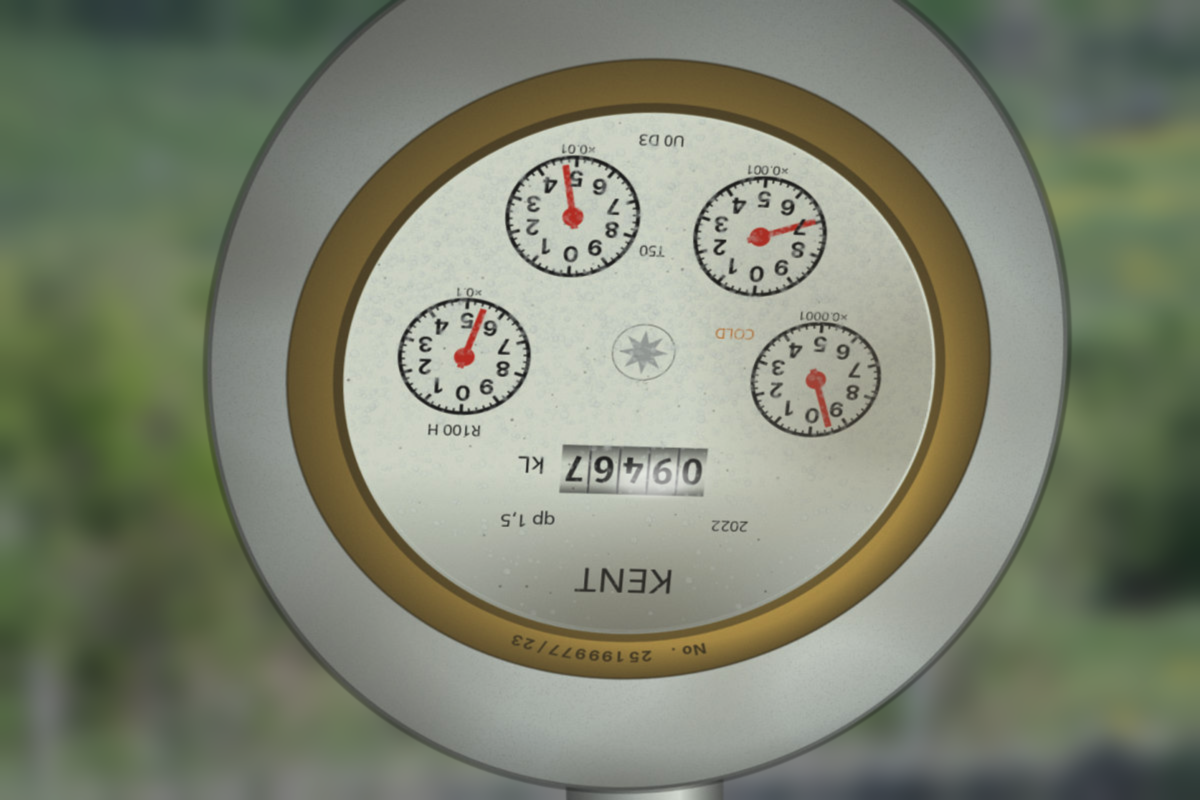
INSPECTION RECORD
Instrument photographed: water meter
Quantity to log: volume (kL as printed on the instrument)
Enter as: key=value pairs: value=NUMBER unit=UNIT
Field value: value=9467.5469 unit=kL
